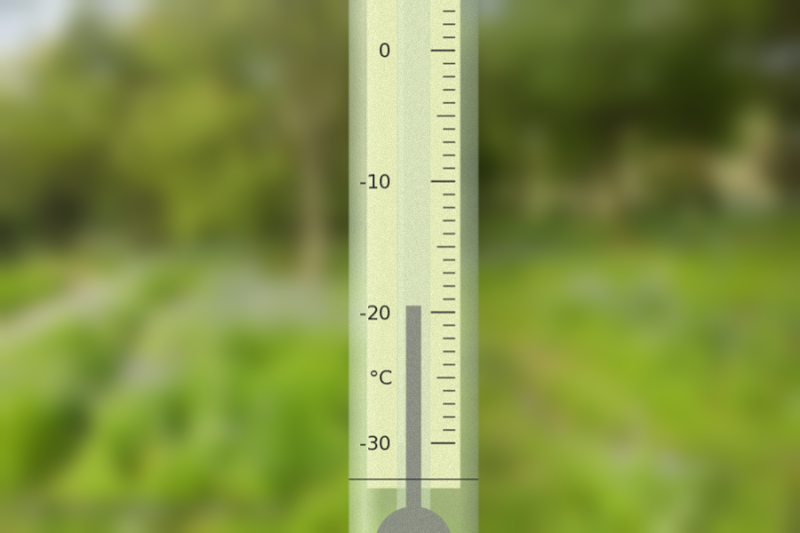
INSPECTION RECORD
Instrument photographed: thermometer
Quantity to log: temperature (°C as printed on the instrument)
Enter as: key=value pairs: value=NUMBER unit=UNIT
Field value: value=-19.5 unit=°C
